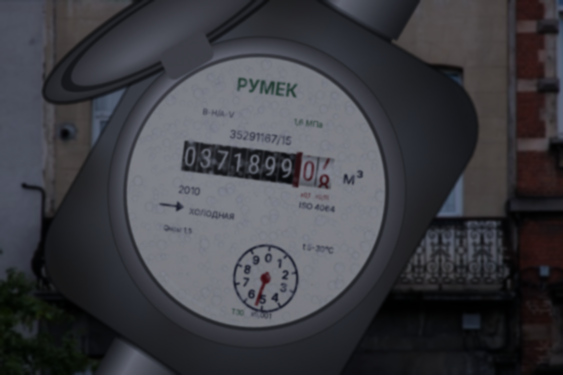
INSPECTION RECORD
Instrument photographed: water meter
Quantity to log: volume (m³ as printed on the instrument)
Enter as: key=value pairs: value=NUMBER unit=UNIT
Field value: value=371899.075 unit=m³
